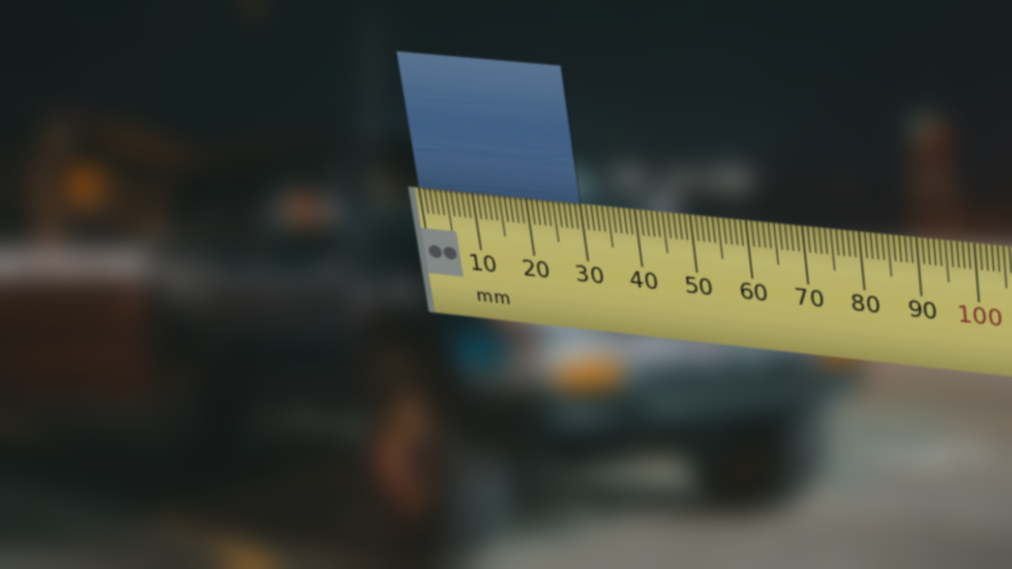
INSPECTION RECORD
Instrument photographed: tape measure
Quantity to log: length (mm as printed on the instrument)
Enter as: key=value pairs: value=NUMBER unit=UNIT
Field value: value=30 unit=mm
